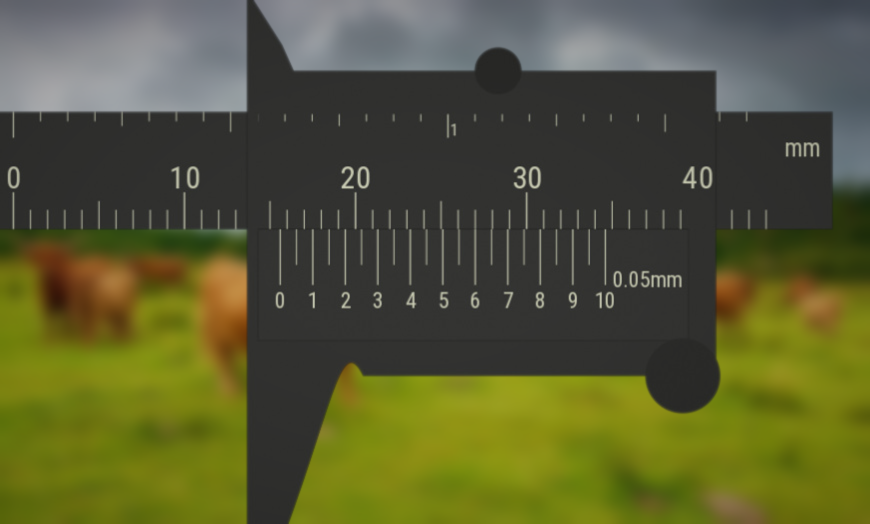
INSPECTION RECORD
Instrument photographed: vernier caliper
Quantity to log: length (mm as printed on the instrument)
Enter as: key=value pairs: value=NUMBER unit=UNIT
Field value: value=15.6 unit=mm
